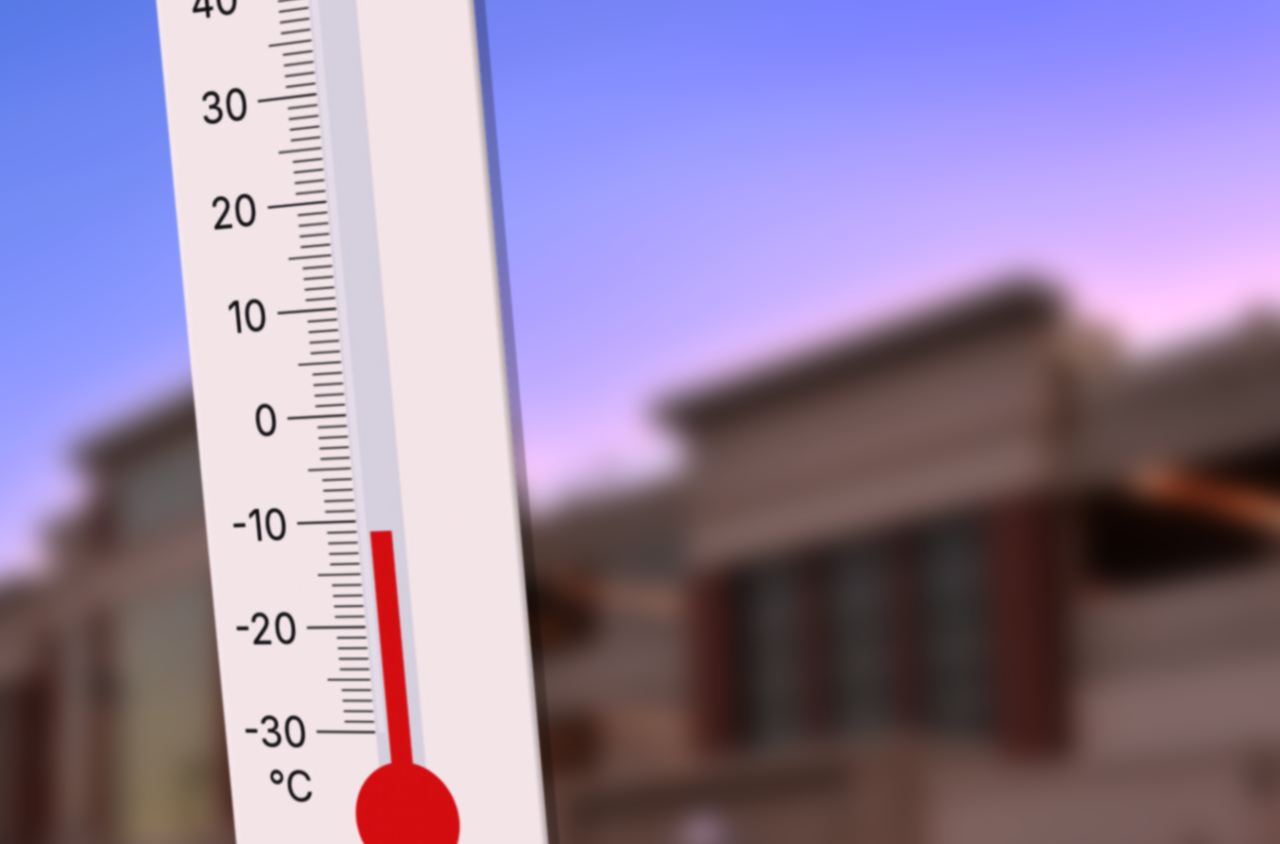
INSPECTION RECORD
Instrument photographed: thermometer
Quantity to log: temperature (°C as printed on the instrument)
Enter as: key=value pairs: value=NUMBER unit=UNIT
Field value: value=-11 unit=°C
